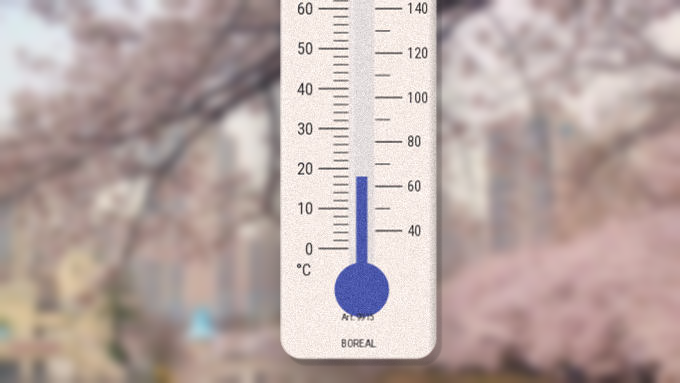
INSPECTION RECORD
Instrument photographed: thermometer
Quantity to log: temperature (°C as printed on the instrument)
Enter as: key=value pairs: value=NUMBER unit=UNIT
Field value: value=18 unit=°C
